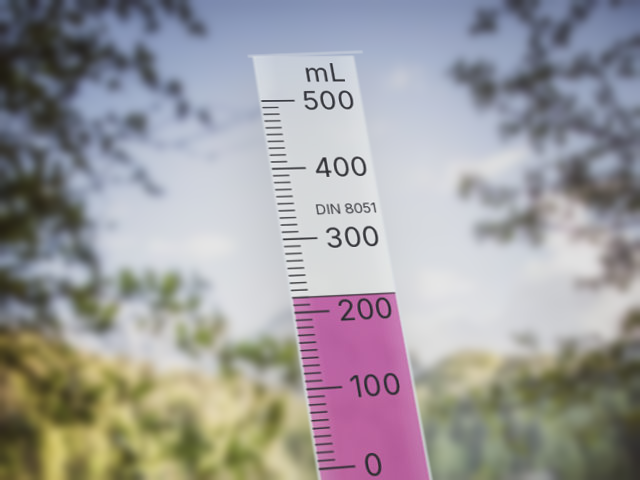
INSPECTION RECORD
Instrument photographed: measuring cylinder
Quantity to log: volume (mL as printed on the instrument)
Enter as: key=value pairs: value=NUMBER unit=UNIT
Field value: value=220 unit=mL
